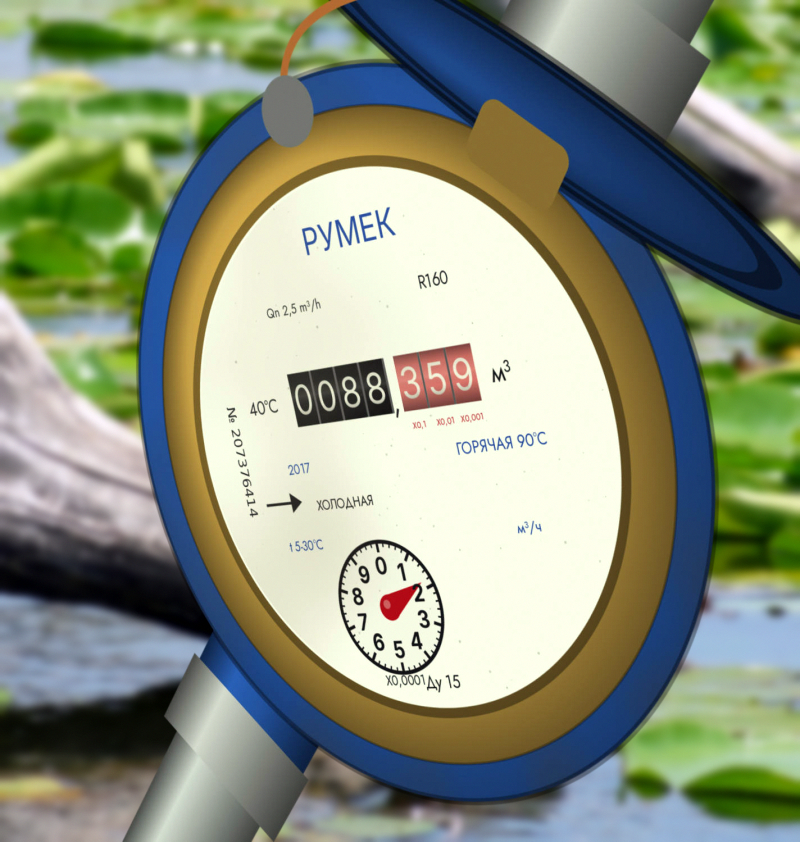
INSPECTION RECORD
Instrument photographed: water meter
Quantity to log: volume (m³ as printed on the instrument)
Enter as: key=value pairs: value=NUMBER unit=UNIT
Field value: value=88.3591 unit=m³
